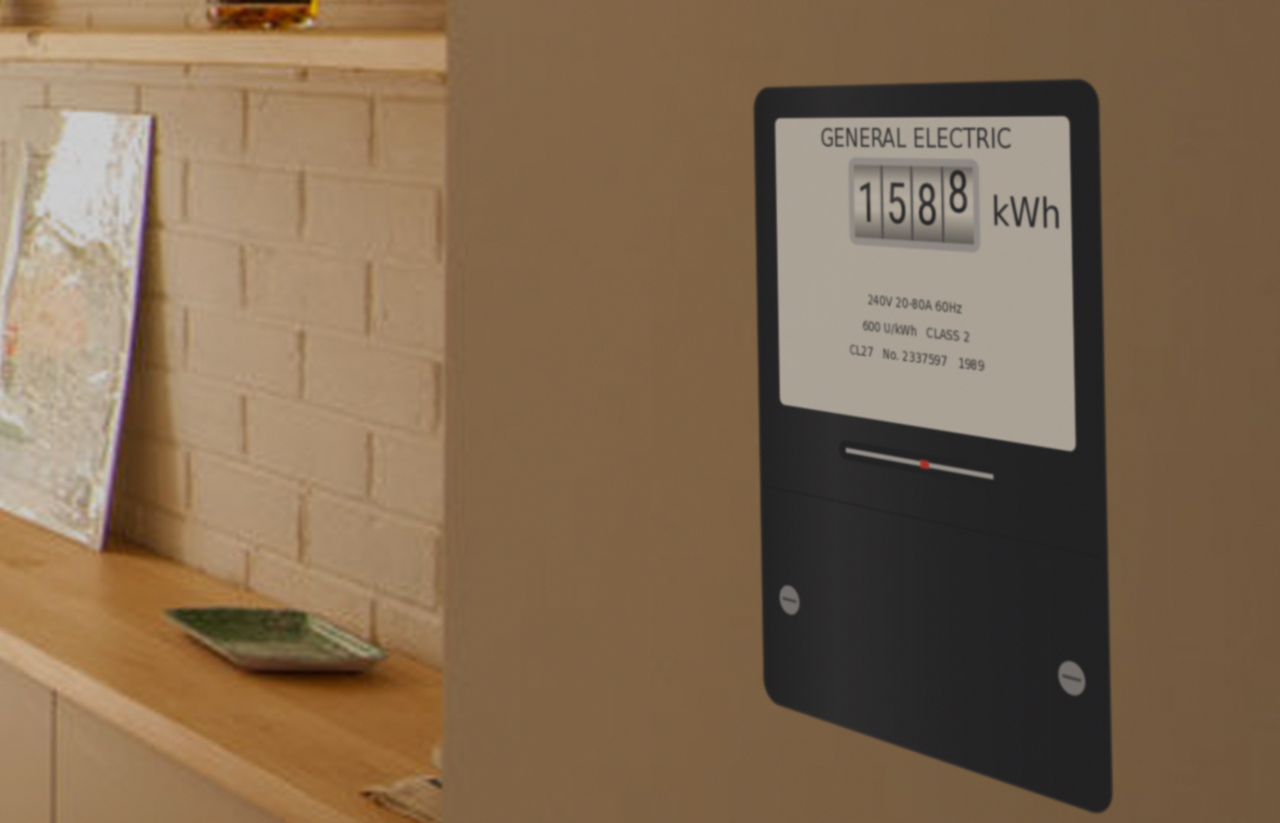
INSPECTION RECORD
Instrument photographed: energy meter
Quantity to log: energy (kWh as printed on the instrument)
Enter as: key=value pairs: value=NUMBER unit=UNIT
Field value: value=1588 unit=kWh
